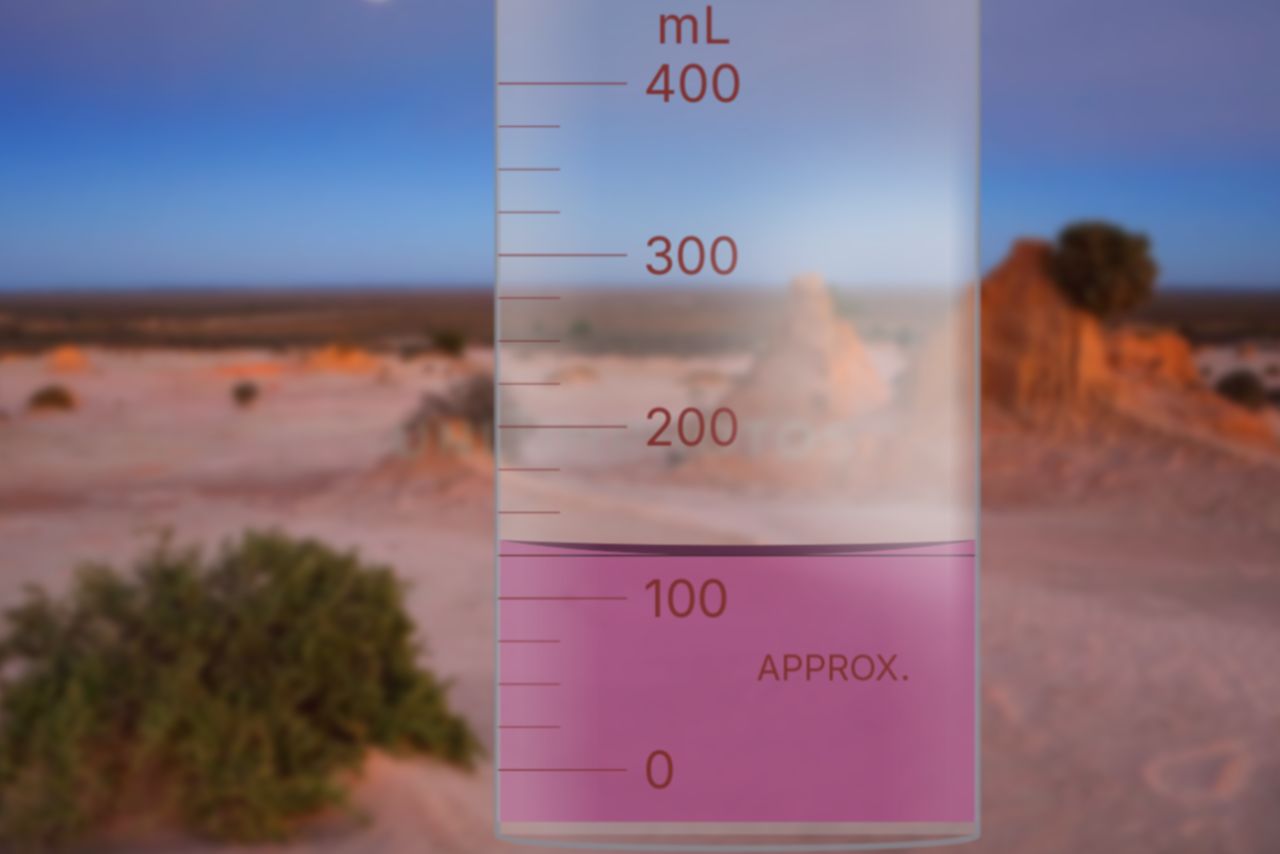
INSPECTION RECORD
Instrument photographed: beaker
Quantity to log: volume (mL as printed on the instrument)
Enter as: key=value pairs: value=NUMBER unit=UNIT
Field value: value=125 unit=mL
